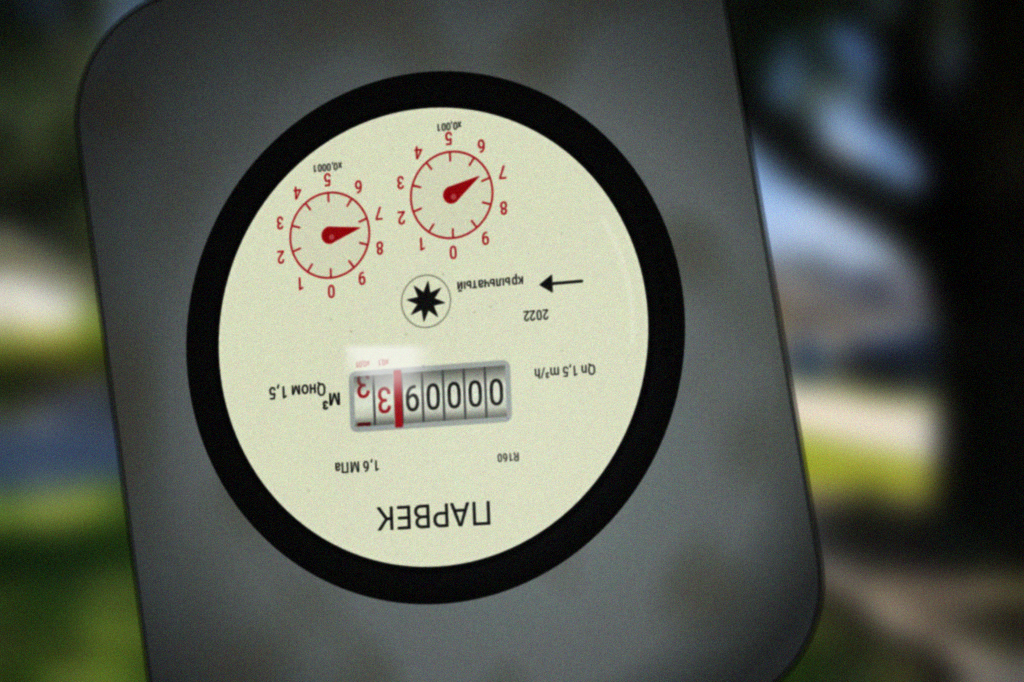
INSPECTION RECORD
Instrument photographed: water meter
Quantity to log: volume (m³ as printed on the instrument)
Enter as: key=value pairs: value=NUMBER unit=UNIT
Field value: value=9.3267 unit=m³
